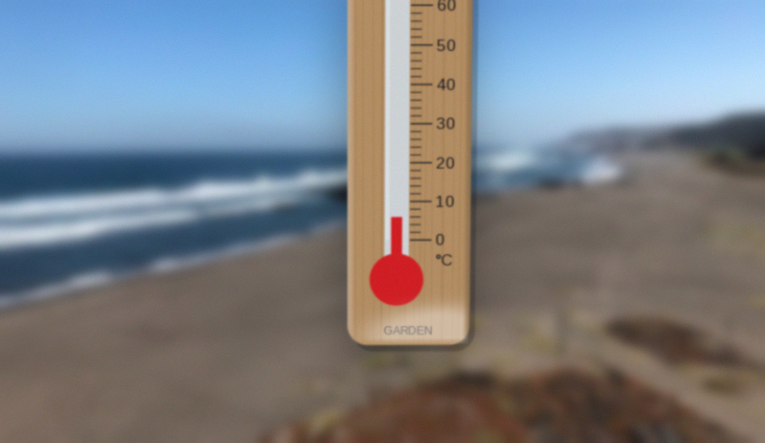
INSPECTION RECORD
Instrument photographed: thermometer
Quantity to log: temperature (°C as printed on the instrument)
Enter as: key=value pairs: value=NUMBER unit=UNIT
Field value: value=6 unit=°C
